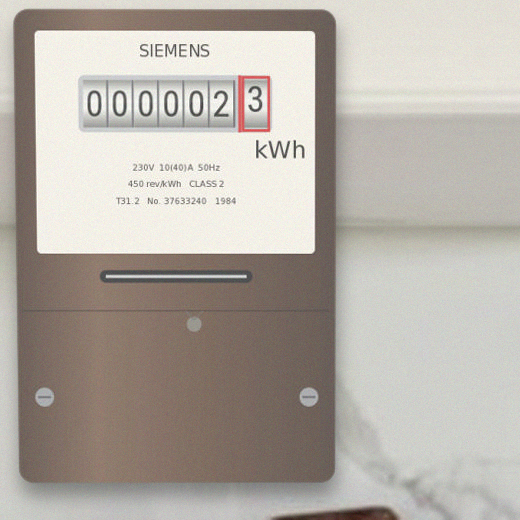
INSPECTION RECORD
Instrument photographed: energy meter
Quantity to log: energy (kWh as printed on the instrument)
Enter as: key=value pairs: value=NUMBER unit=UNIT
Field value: value=2.3 unit=kWh
